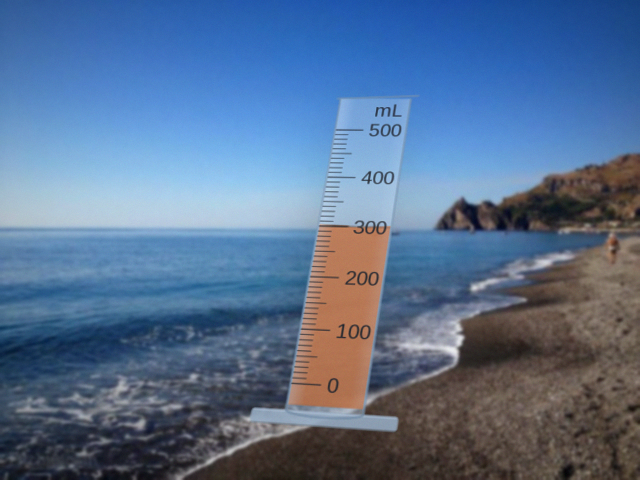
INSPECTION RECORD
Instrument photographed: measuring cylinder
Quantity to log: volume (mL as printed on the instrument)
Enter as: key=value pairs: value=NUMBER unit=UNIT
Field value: value=300 unit=mL
